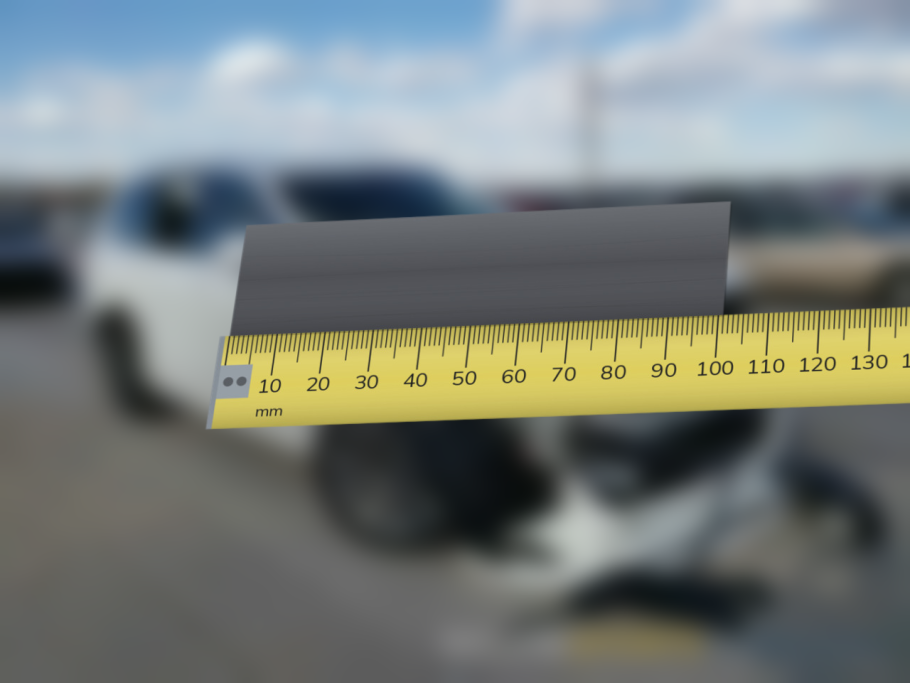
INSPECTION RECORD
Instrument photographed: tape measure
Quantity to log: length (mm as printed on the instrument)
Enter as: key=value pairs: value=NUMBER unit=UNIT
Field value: value=101 unit=mm
